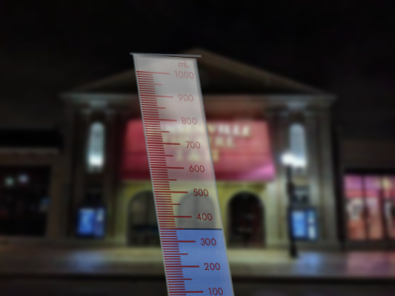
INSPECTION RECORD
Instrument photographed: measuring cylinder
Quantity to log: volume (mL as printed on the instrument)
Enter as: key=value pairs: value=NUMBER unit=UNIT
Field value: value=350 unit=mL
